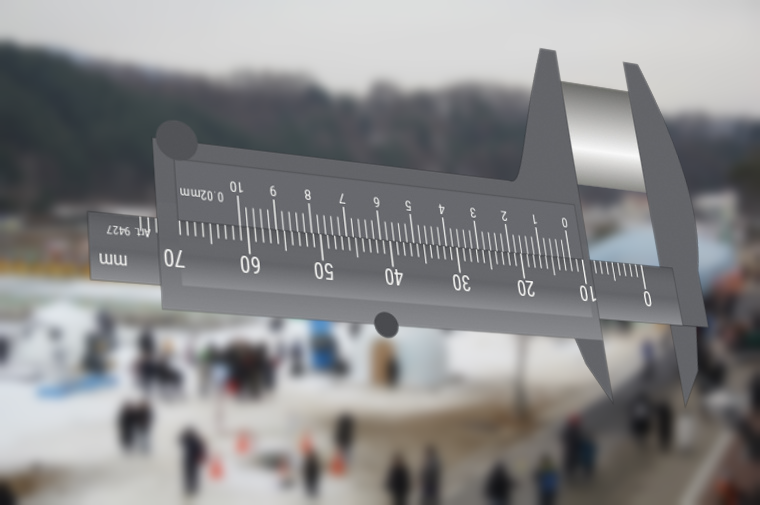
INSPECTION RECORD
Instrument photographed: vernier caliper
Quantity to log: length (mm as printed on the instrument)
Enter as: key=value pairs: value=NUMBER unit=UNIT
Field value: value=12.0 unit=mm
